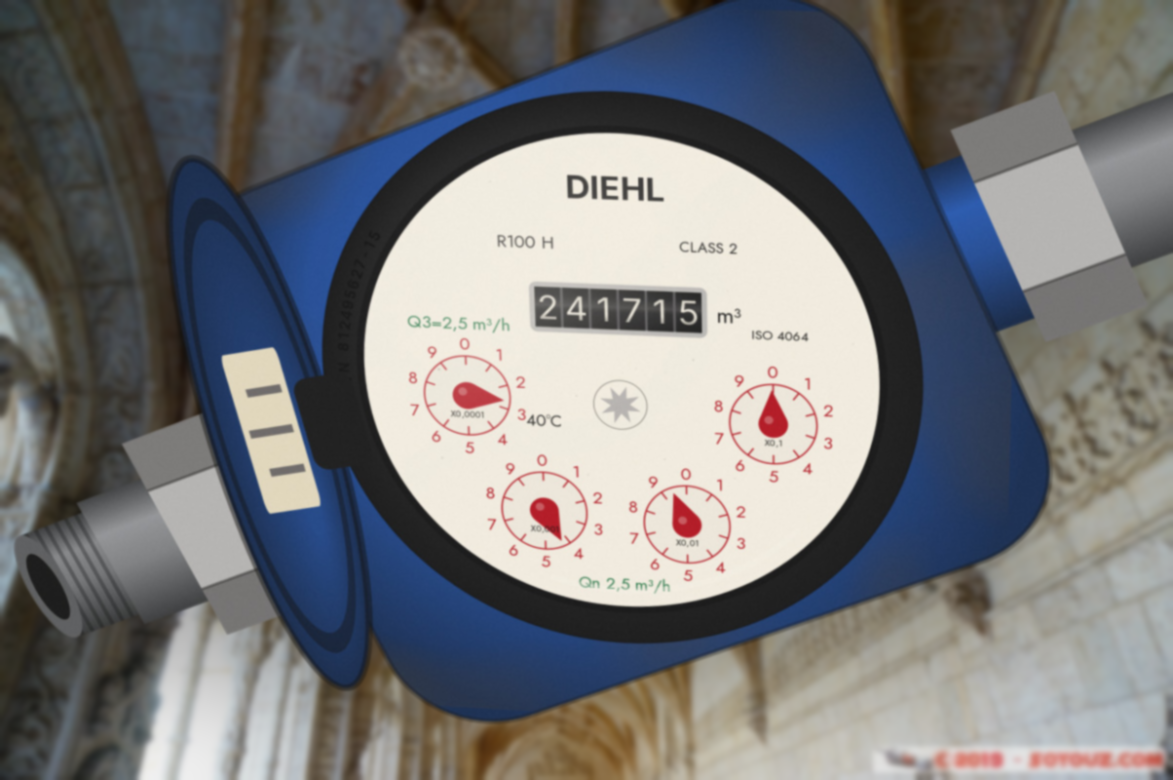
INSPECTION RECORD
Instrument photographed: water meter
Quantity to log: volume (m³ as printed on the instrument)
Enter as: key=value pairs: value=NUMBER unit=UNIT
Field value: value=241714.9942 unit=m³
